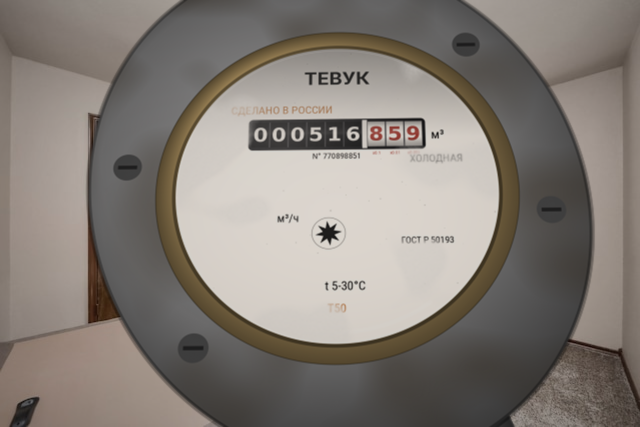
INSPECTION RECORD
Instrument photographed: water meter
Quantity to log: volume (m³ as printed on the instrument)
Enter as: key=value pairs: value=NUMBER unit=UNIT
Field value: value=516.859 unit=m³
